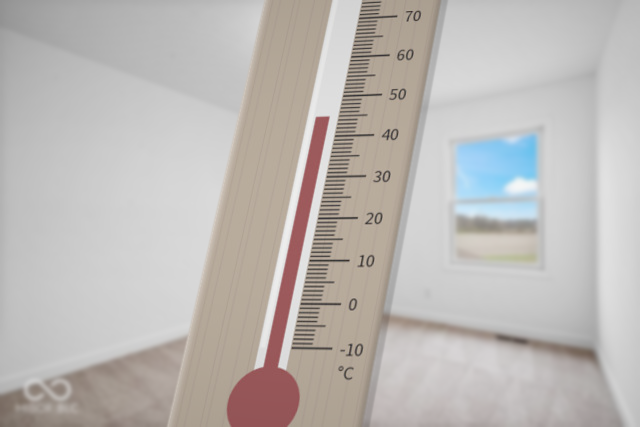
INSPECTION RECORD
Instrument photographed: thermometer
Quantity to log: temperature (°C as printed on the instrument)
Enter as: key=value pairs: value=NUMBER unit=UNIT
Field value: value=45 unit=°C
